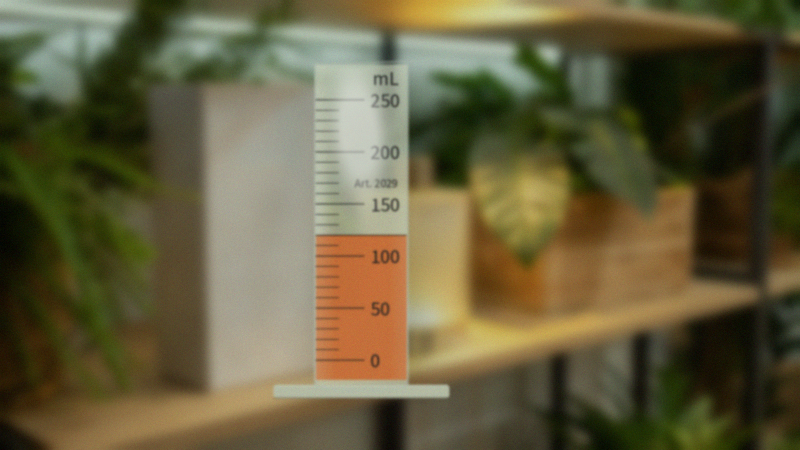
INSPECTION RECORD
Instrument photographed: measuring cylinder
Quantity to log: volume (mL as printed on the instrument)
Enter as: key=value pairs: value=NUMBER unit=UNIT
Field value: value=120 unit=mL
